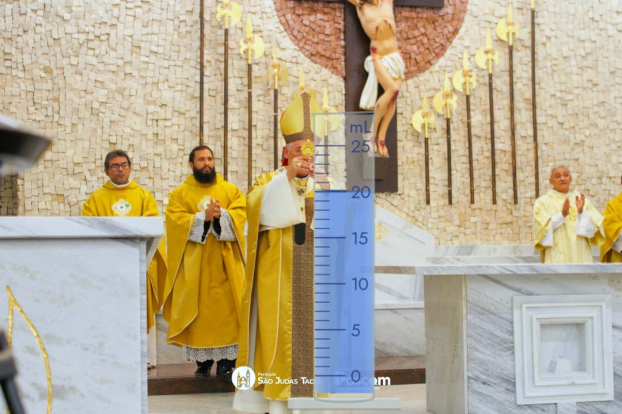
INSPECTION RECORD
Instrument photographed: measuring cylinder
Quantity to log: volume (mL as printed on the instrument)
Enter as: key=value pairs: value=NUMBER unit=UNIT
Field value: value=20 unit=mL
